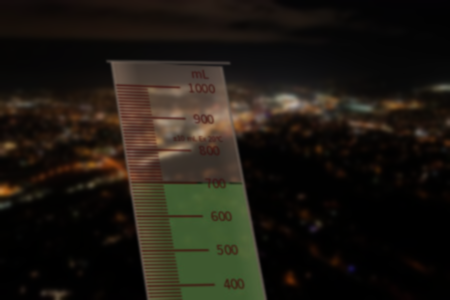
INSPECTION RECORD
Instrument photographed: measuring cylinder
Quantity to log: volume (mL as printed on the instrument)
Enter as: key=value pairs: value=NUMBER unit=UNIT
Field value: value=700 unit=mL
